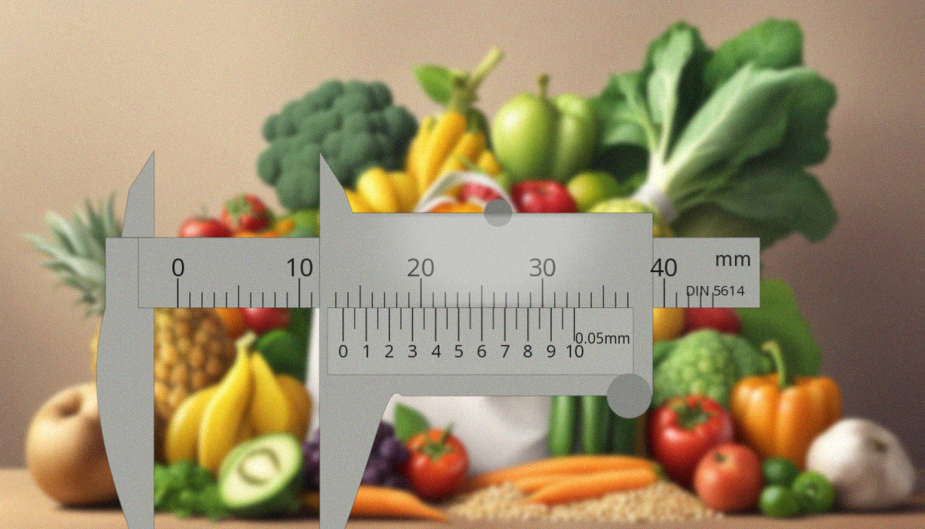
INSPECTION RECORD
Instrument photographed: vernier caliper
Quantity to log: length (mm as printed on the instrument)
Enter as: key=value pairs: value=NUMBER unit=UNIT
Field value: value=13.6 unit=mm
